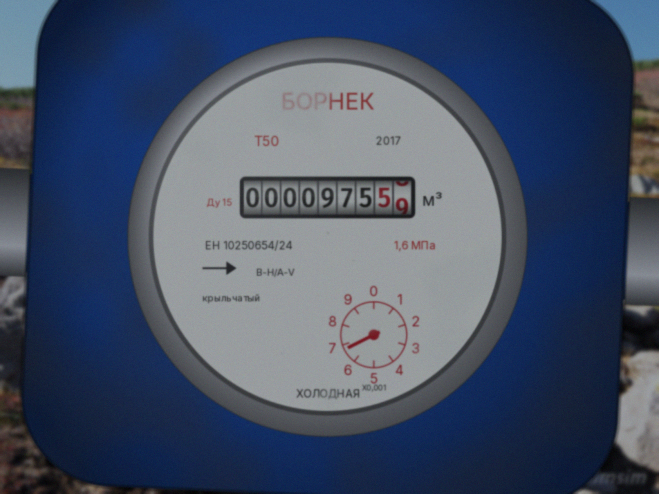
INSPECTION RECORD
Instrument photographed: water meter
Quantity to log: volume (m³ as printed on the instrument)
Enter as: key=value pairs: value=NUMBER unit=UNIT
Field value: value=975.586 unit=m³
